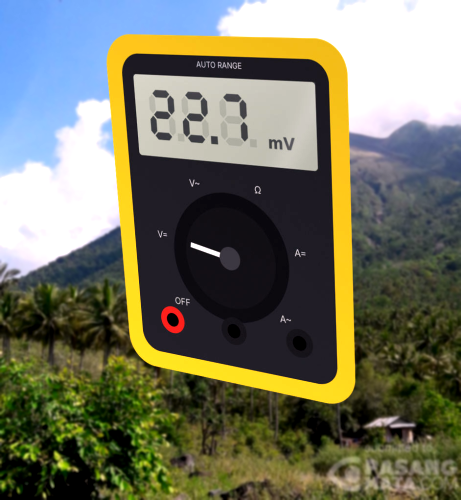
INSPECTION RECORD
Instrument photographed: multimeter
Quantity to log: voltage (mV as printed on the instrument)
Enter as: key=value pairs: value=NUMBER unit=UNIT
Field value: value=22.7 unit=mV
